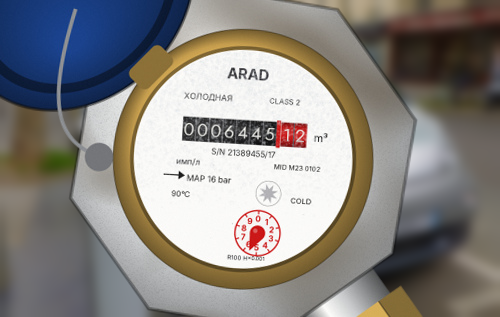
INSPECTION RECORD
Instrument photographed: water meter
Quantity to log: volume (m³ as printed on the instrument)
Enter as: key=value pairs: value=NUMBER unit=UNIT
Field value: value=6445.125 unit=m³
